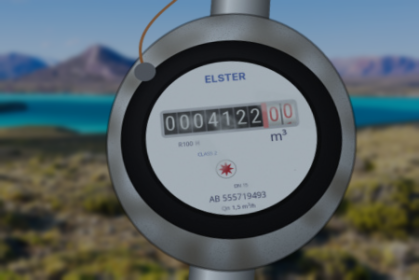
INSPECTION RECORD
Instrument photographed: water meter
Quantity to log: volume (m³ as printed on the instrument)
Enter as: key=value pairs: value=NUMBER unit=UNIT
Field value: value=4122.00 unit=m³
